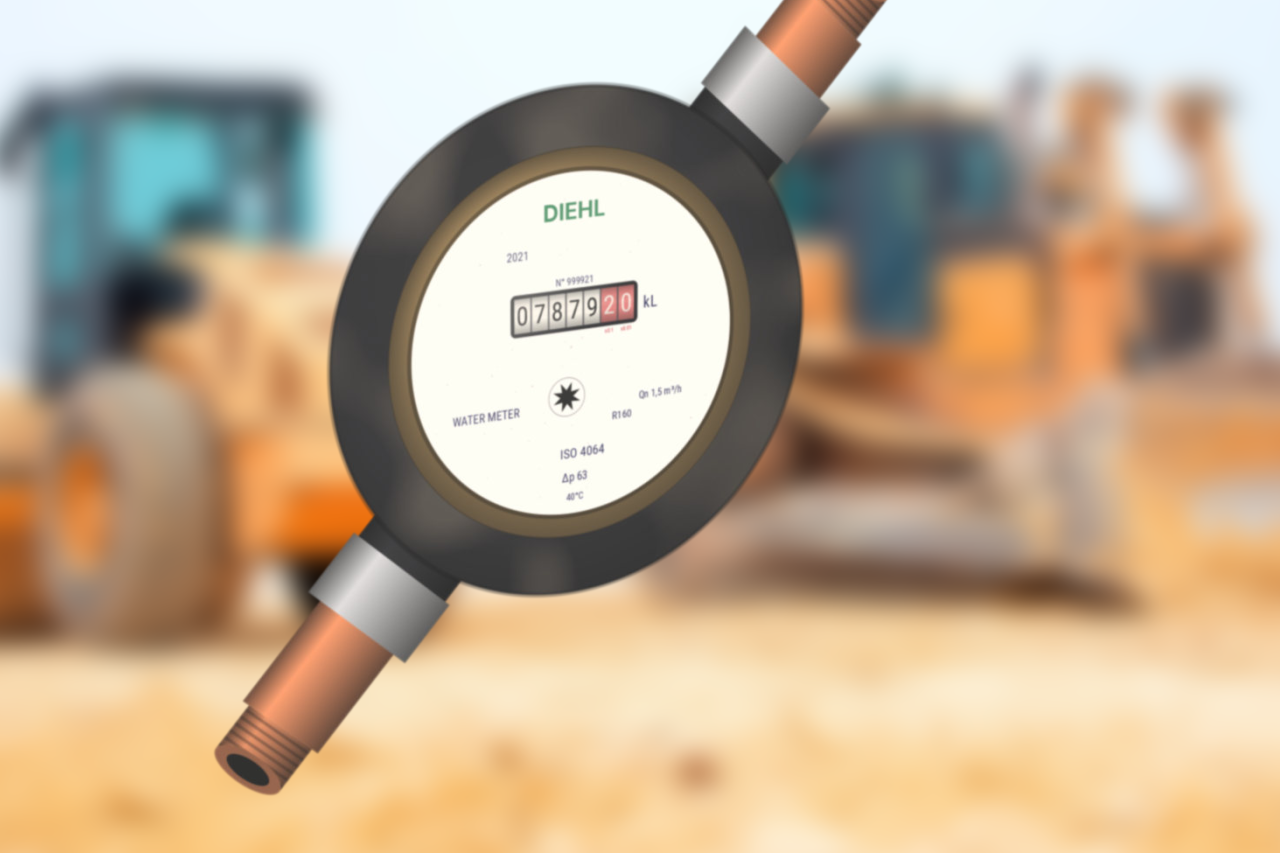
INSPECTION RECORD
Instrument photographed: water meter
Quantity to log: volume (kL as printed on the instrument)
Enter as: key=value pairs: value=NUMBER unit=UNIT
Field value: value=7879.20 unit=kL
